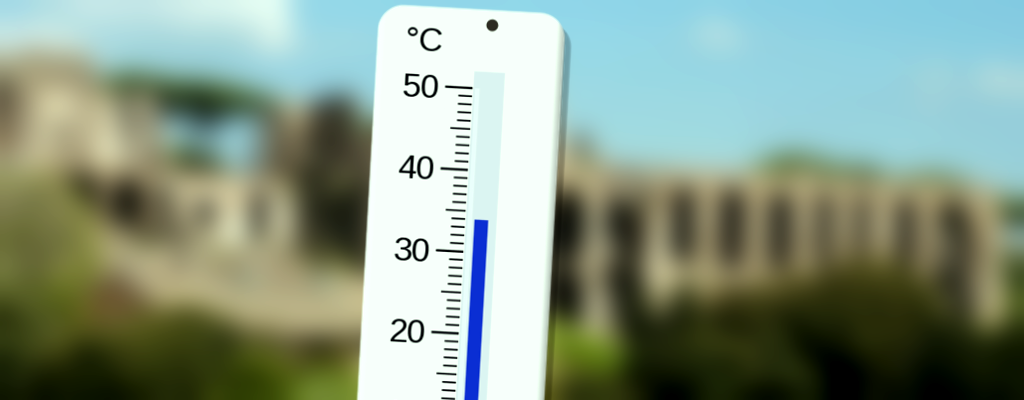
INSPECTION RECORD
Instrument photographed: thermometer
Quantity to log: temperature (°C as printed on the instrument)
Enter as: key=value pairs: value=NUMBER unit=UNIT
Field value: value=34 unit=°C
